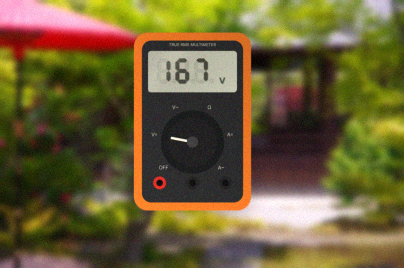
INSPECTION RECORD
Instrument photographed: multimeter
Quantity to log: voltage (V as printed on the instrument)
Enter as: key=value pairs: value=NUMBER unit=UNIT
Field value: value=167 unit=V
